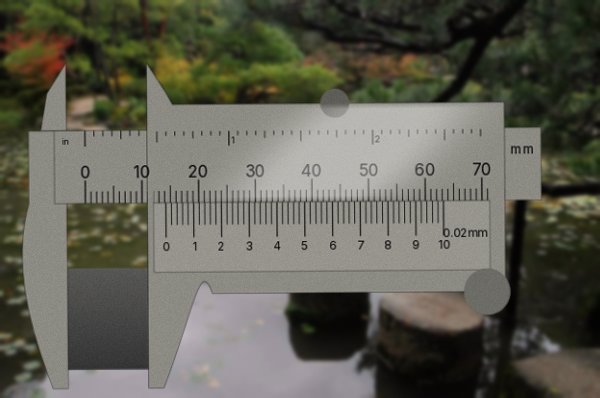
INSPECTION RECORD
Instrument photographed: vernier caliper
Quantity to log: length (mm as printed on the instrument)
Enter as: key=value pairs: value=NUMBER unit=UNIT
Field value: value=14.2 unit=mm
